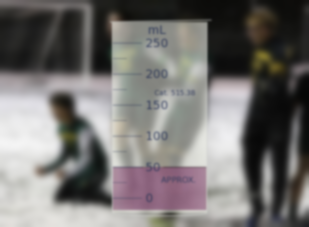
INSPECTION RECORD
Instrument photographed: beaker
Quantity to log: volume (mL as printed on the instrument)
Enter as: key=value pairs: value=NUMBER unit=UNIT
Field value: value=50 unit=mL
